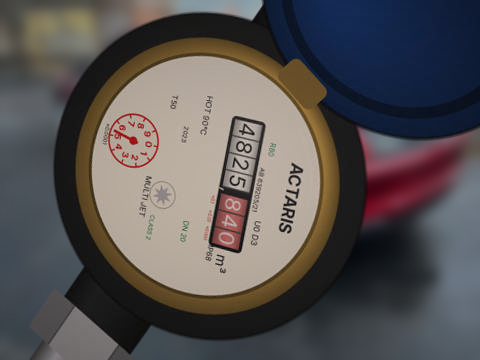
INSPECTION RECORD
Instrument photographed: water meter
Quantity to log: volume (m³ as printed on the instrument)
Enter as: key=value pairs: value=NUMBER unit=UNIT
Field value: value=4825.8405 unit=m³
